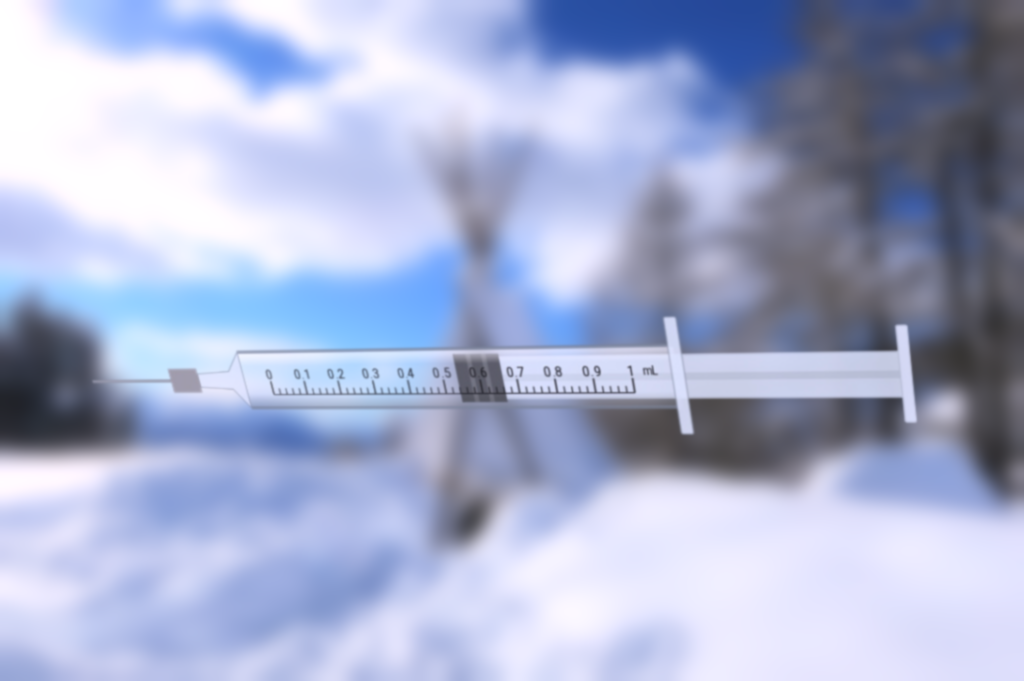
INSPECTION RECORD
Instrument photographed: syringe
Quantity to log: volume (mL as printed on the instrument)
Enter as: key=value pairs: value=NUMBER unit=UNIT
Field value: value=0.54 unit=mL
